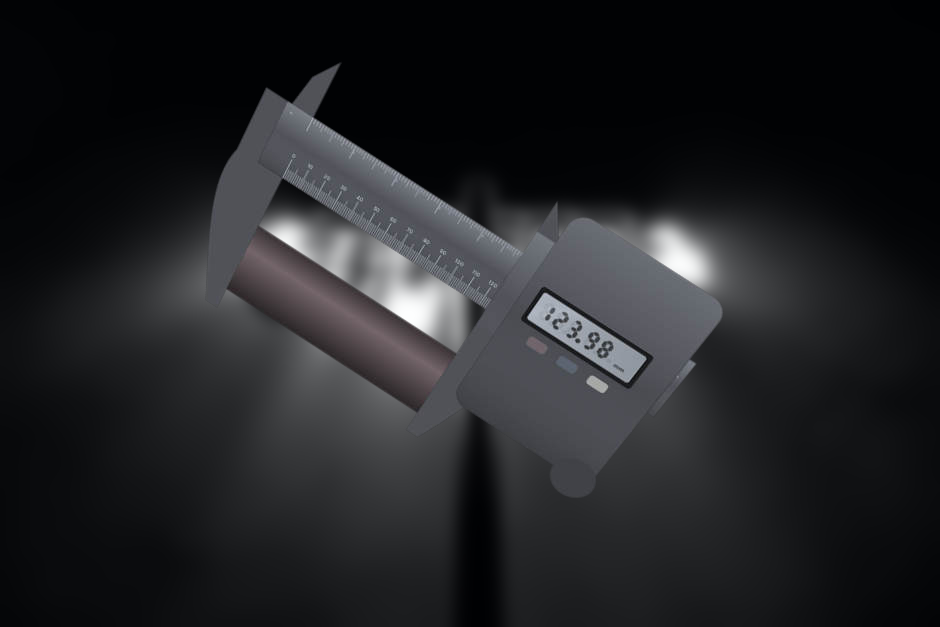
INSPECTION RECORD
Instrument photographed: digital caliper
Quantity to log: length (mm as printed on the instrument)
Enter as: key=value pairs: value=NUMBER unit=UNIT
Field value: value=123.98 unit=mm
